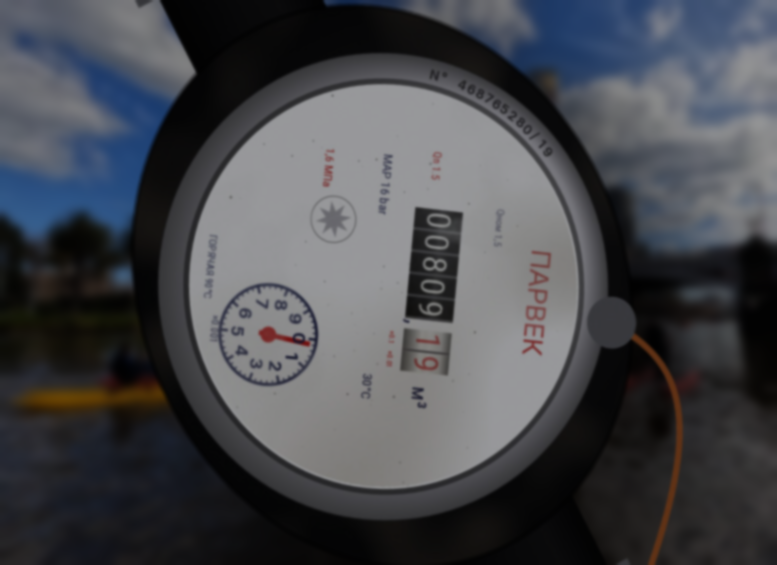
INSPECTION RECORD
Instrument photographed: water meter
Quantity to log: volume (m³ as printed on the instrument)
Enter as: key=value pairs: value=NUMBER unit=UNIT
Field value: value=809.190 unit=m³
